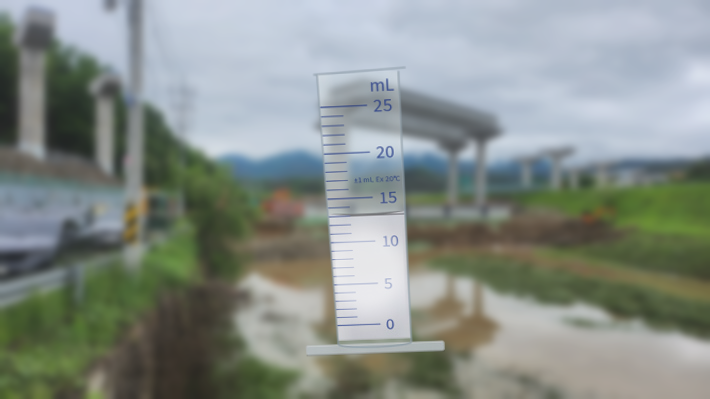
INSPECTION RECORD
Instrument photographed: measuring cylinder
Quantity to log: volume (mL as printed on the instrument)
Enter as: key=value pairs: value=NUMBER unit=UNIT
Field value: value=13 unit=mL
